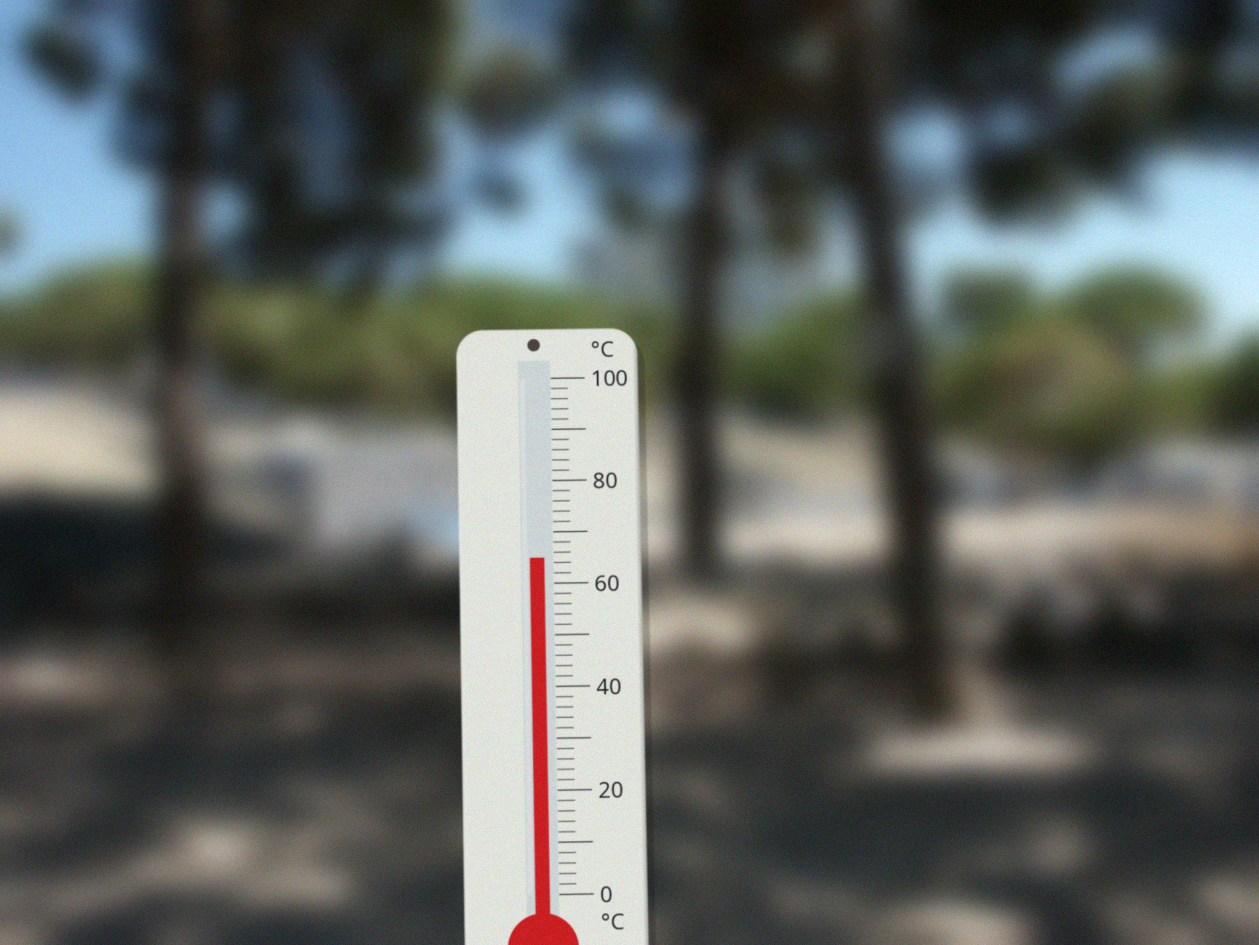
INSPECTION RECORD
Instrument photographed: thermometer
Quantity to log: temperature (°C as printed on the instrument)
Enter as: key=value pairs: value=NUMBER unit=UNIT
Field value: value=65 unit=°C
